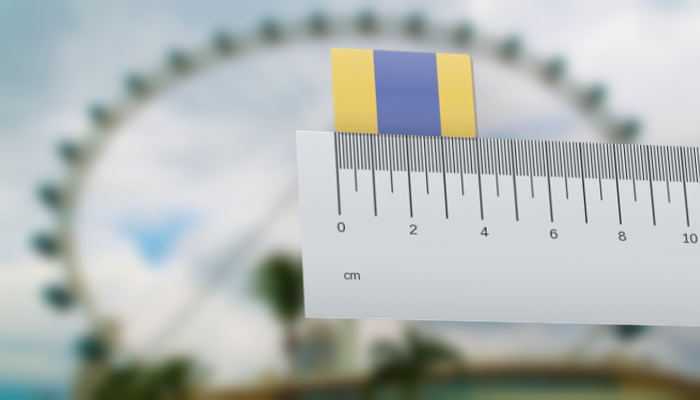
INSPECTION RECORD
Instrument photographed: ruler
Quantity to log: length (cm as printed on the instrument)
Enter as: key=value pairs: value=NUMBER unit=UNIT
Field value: value=4 unit=cm
